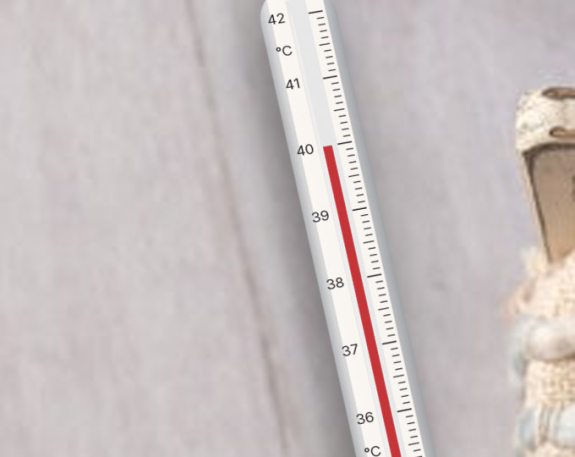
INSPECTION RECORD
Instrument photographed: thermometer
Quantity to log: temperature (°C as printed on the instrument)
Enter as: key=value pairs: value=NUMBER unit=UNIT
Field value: value=40 unit=°C
